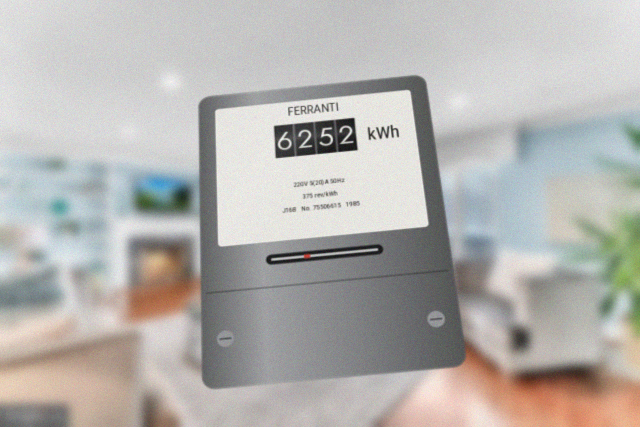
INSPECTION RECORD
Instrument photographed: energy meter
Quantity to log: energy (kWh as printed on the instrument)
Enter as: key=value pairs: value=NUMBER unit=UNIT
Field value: value=6252 unit=kWh
